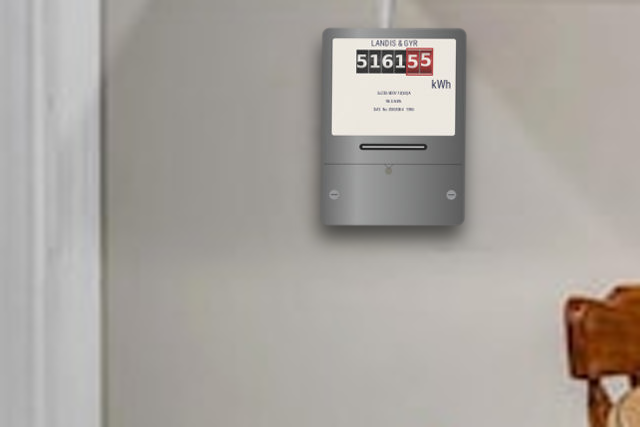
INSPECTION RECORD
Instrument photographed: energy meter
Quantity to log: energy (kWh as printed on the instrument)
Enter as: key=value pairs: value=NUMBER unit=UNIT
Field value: value=5161.55 unit=kWh
